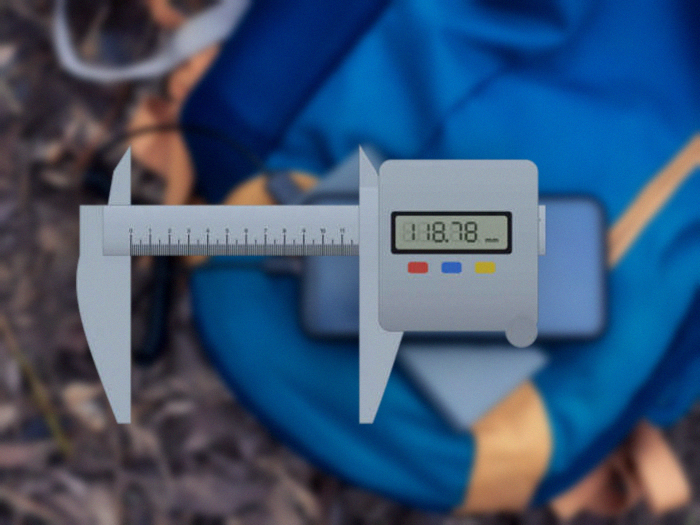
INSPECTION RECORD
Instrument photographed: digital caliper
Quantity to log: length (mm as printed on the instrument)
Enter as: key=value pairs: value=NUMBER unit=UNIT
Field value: value=118.78 unit=mm
